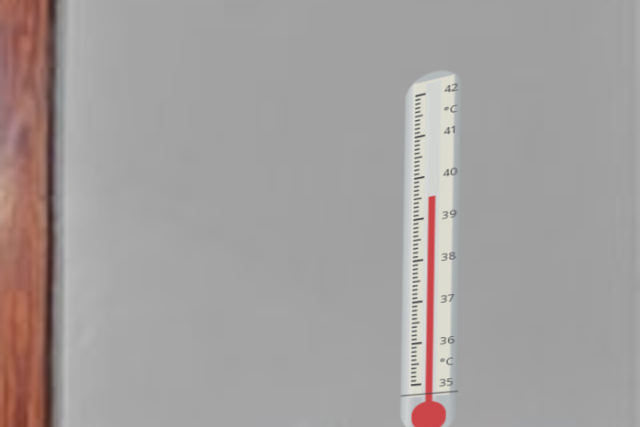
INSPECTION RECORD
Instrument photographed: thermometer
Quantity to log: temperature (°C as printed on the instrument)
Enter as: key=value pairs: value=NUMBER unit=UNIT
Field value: value=39.5 unit=°C
